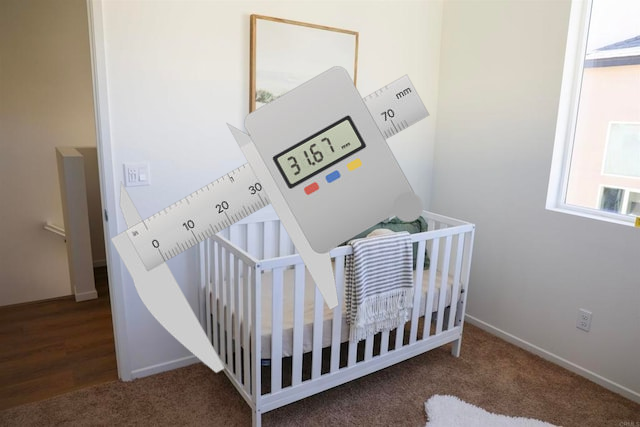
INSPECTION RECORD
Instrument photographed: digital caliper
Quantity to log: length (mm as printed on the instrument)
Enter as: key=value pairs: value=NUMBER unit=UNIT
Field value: value=31.67 unit=mm
